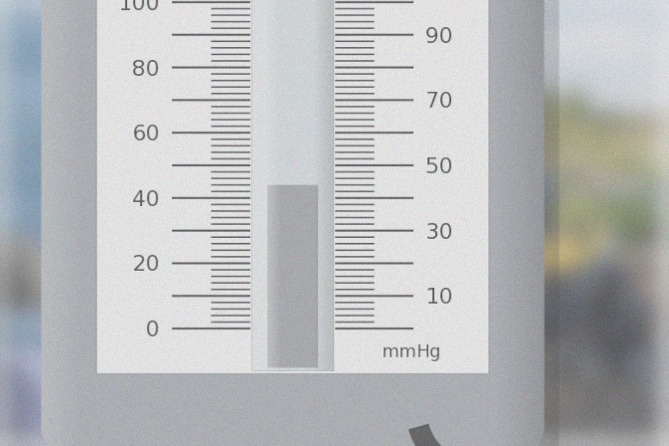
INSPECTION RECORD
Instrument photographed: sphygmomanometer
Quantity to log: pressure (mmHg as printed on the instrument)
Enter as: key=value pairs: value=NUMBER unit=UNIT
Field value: value=44 unit=mmHg
